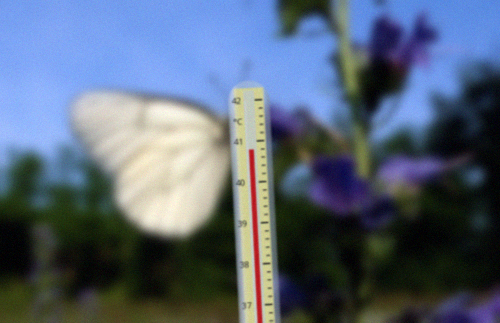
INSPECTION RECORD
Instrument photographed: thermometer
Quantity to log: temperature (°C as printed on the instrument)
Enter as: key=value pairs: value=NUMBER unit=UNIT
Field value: value=40.8 unit=°C
